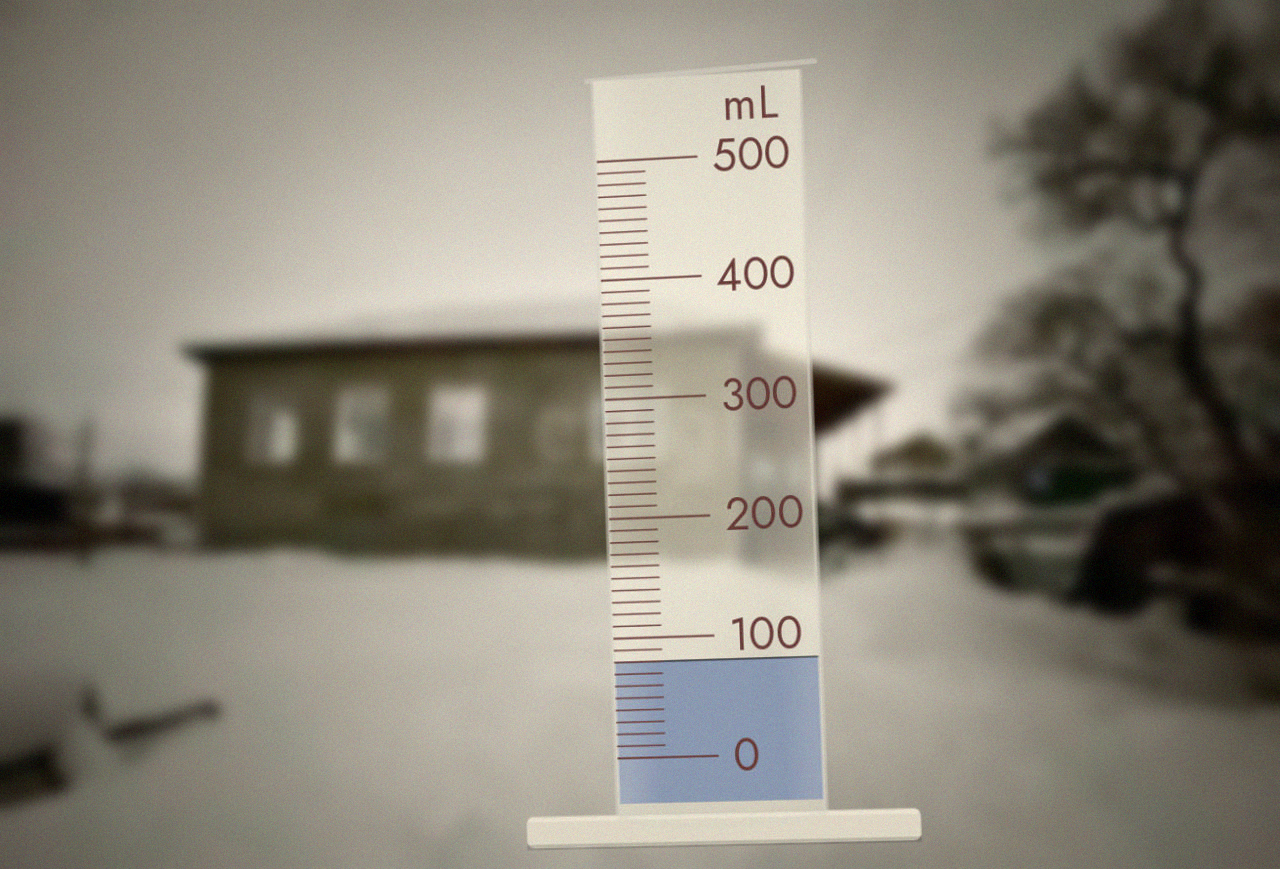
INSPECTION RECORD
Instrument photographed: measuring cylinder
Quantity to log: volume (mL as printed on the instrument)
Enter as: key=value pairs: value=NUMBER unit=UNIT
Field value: value=80 unit=mL
